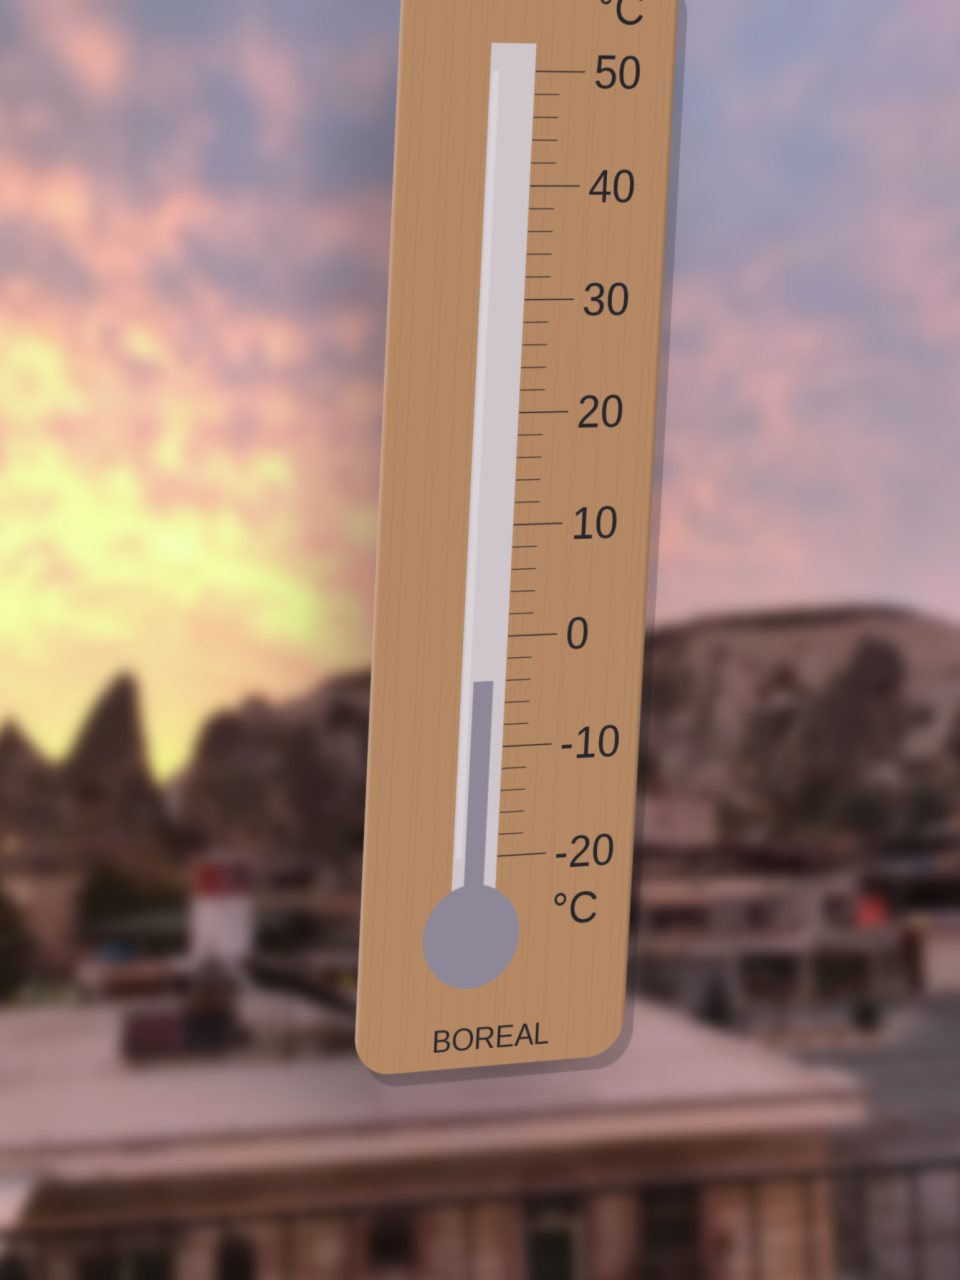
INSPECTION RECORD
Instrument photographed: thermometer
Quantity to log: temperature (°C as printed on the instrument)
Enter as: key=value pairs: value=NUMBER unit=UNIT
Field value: value=-4 unit=°C
